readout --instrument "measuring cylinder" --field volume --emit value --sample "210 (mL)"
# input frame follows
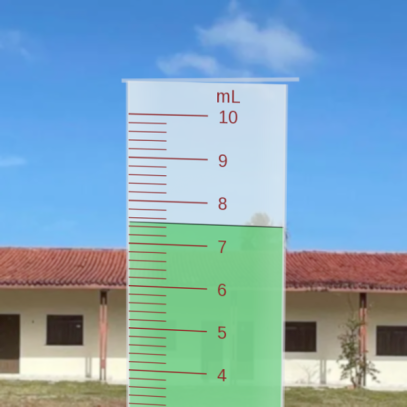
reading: 7.5 (mL)
